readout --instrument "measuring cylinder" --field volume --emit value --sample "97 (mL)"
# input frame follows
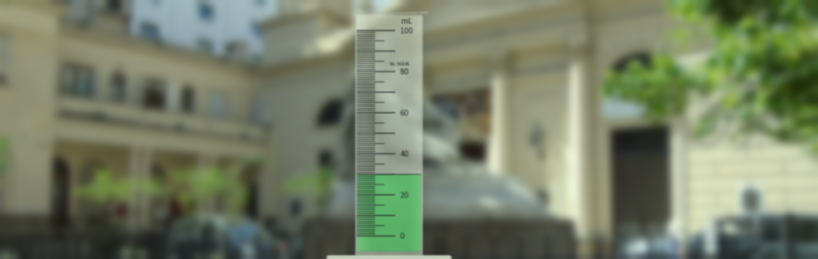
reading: 30 (mL)
